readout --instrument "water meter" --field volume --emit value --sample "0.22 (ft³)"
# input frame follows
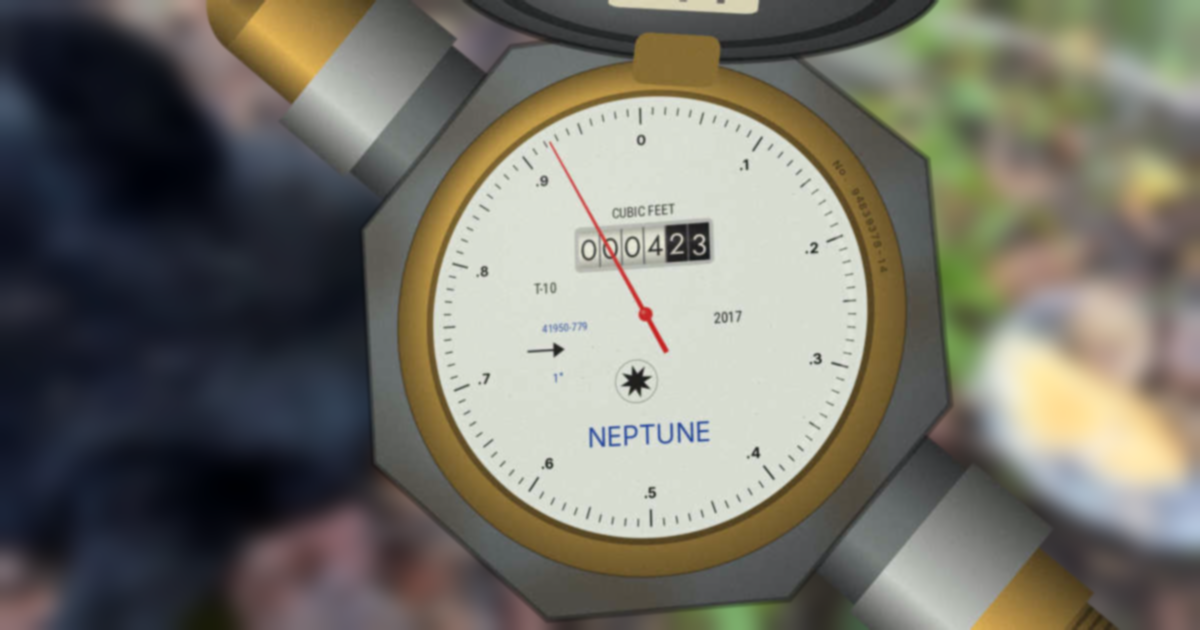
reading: 422.92 (ft³)
